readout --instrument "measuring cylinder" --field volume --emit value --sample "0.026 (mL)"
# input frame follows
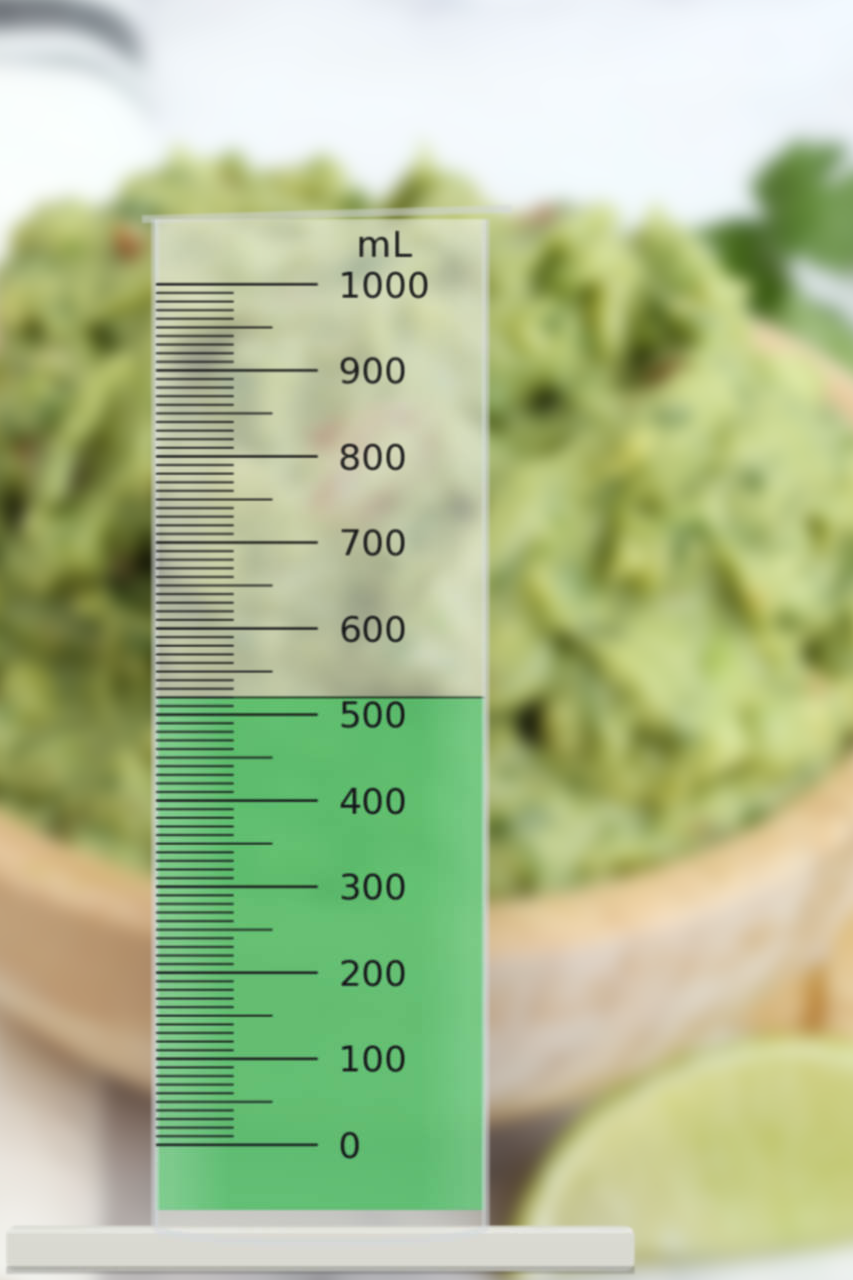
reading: 520 (mL)
